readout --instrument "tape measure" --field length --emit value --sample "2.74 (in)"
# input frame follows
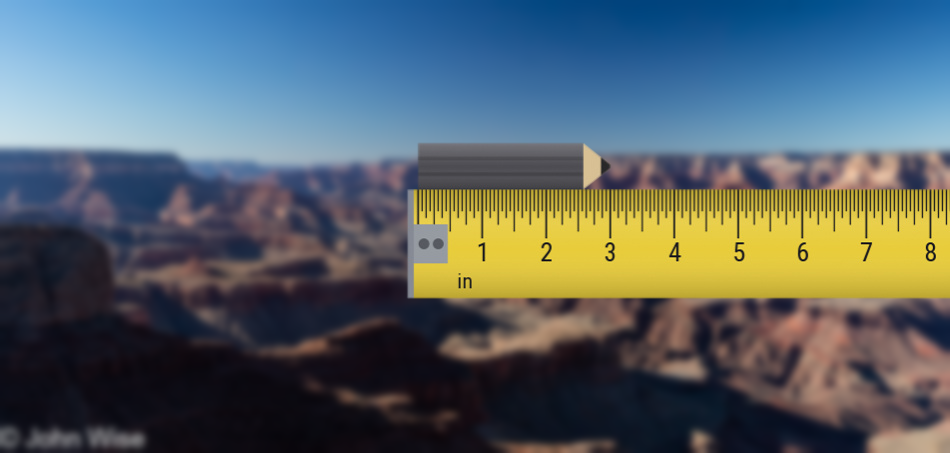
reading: 3 (in)
